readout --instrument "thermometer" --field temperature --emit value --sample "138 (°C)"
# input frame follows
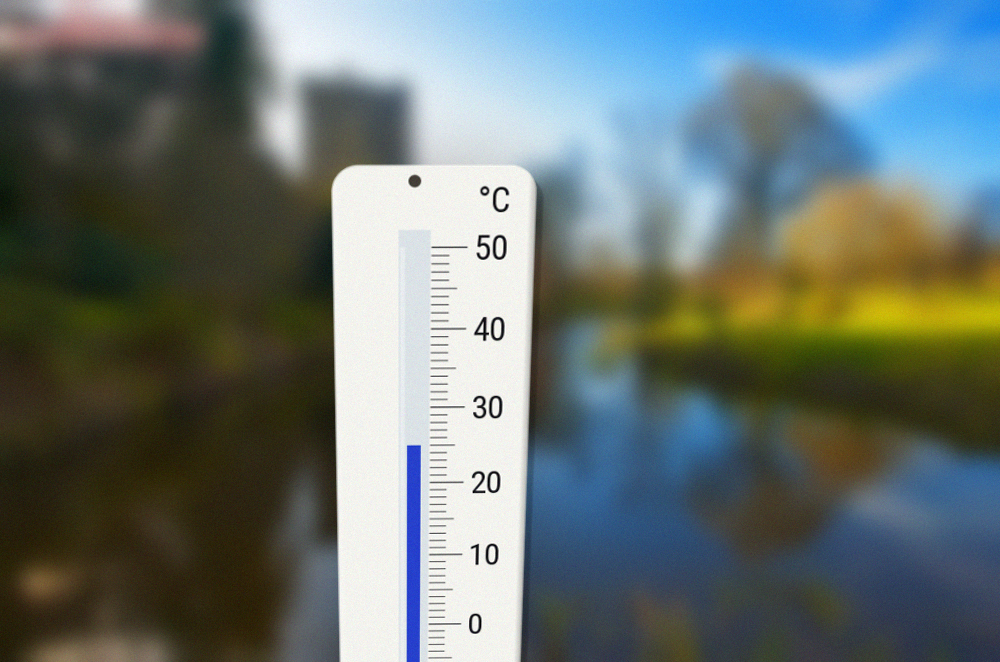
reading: 25 (°C)
